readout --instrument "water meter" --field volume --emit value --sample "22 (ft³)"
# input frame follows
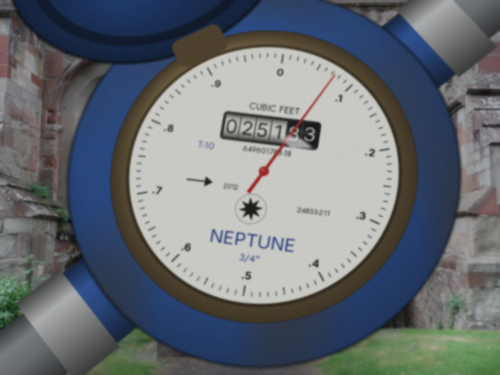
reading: 25183.07 (ft³)
